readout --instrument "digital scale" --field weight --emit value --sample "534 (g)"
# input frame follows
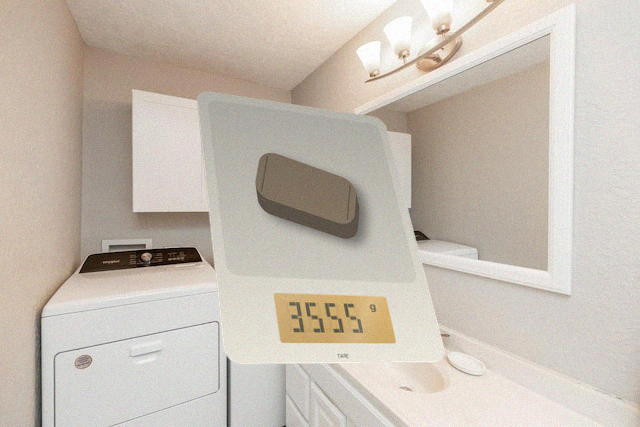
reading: 3555 (g)
